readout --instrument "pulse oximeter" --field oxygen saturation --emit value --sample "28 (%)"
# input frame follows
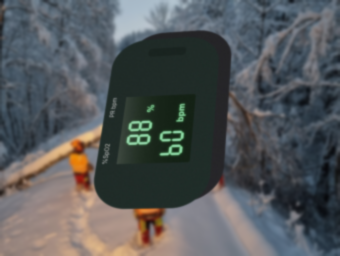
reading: 88 (%)
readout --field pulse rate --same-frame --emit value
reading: 60 (bpm)
